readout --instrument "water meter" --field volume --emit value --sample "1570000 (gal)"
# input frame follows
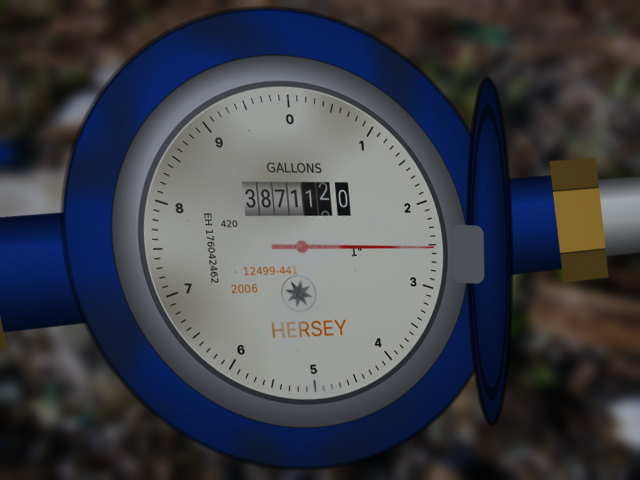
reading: 3871122.5 (gal)
